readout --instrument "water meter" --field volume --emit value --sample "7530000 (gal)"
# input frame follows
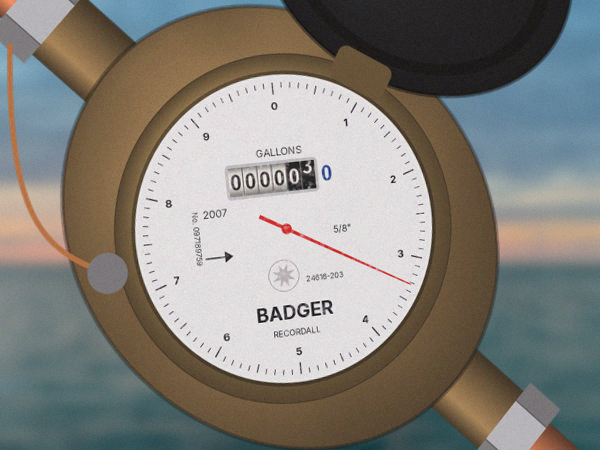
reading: 33.3 (gal)
